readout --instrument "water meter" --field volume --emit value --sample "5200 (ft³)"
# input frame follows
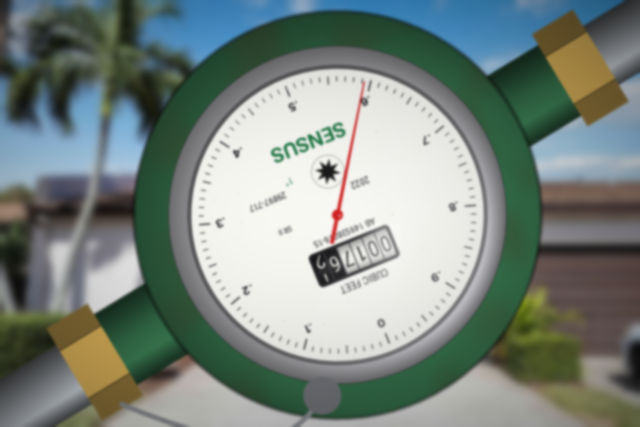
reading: 1761.59 (ft³)
